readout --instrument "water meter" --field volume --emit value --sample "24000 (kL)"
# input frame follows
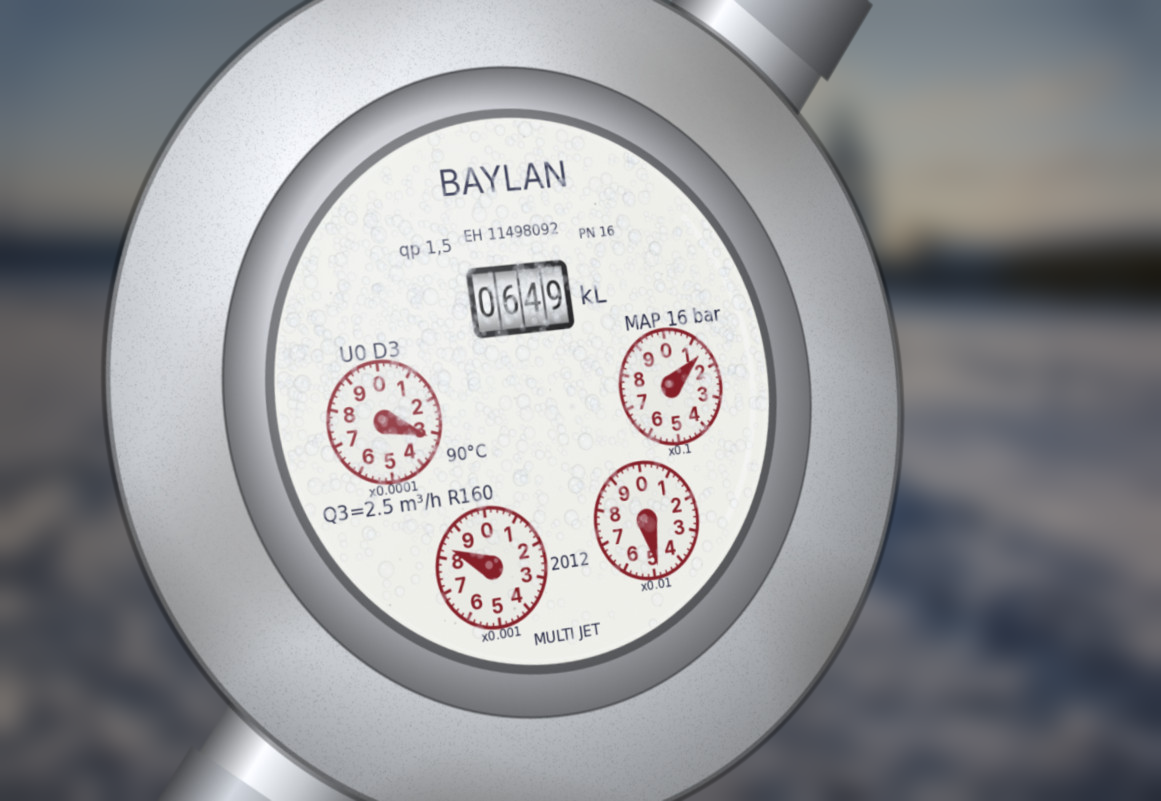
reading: 649.1483 (kL)
